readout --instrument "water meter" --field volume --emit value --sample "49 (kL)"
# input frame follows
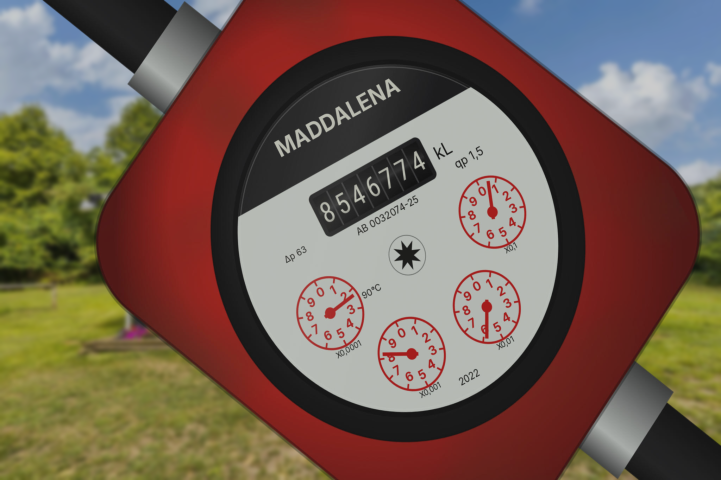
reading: 8546774.0582 (kL)
